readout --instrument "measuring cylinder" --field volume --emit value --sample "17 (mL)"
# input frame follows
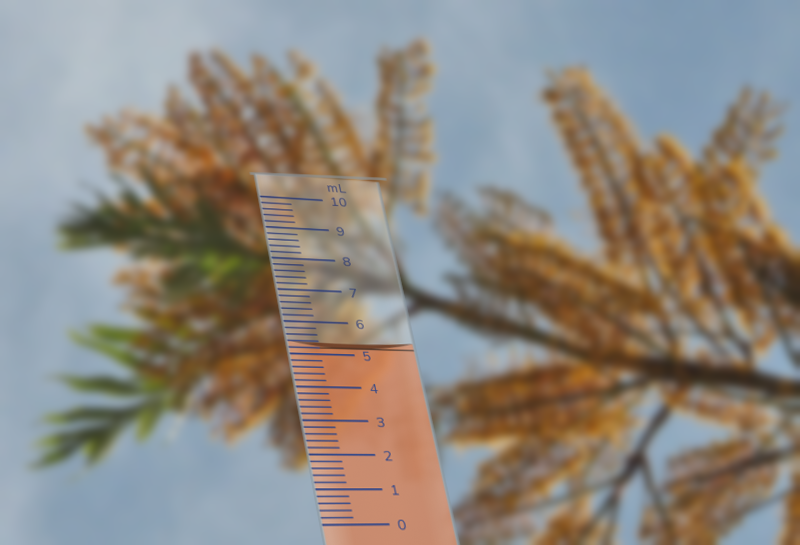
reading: 5.2 (mL)
